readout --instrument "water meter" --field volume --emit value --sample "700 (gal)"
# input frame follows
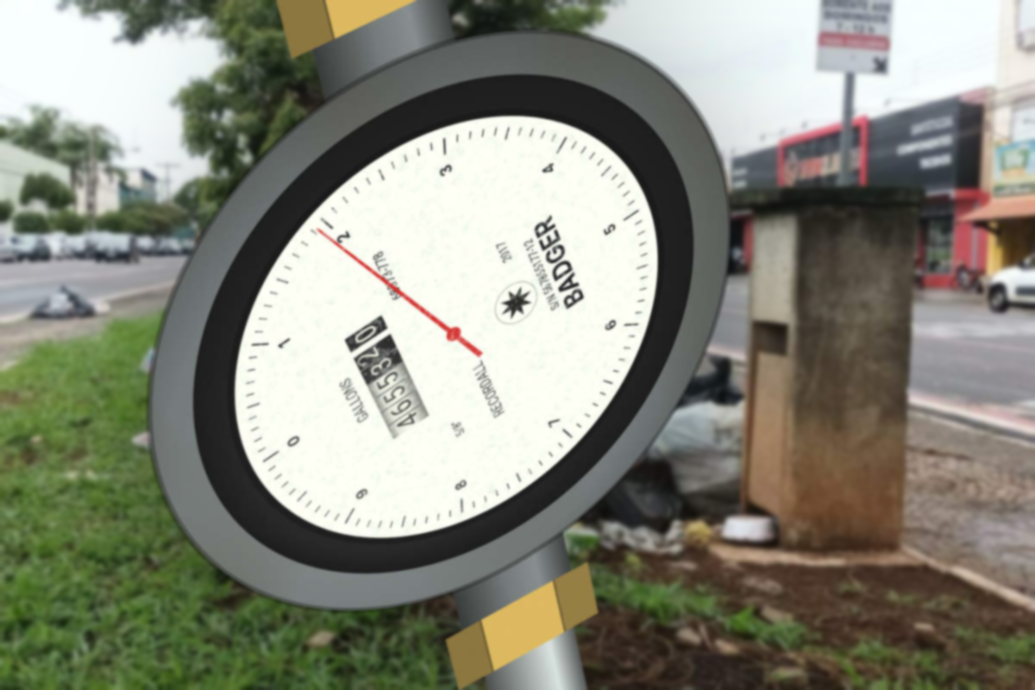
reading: 4655321.9 (gal)
